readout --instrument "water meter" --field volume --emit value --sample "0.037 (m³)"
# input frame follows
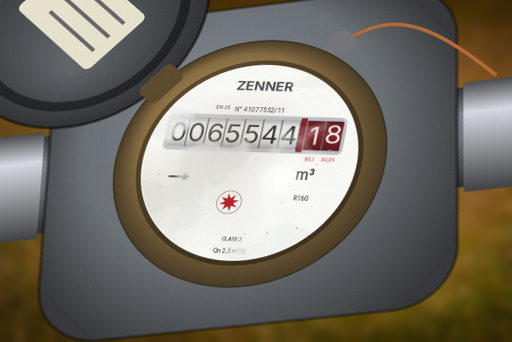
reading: 65544.18 (m³)
